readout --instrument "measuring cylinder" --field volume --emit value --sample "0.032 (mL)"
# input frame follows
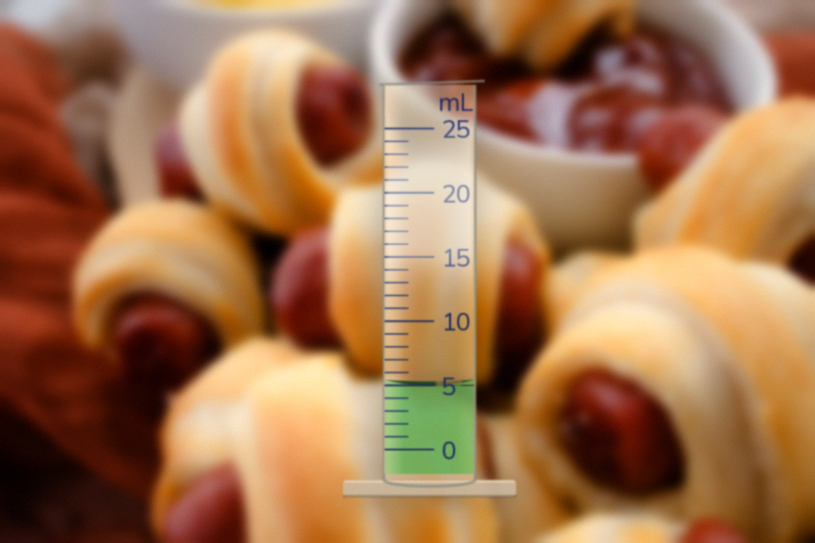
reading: 5 (mL)
